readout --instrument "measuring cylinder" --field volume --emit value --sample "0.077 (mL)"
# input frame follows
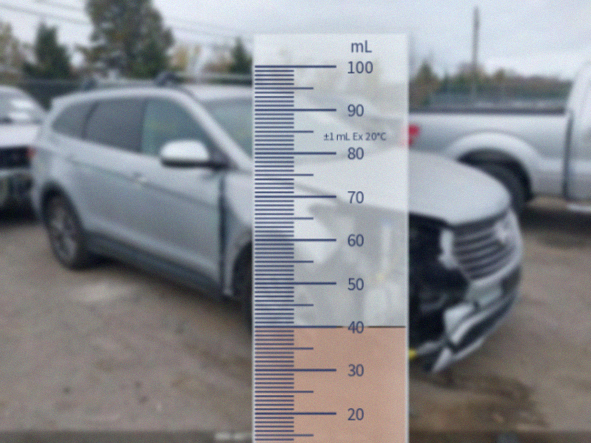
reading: 40 (mL)
